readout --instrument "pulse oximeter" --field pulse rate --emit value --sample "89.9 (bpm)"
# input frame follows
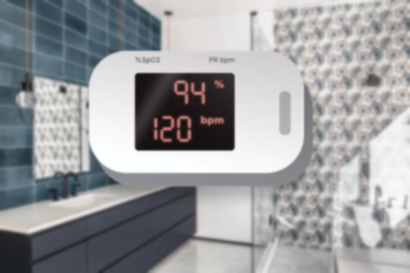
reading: 120 (bpm)
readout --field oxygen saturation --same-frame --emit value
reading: 94 (%)
